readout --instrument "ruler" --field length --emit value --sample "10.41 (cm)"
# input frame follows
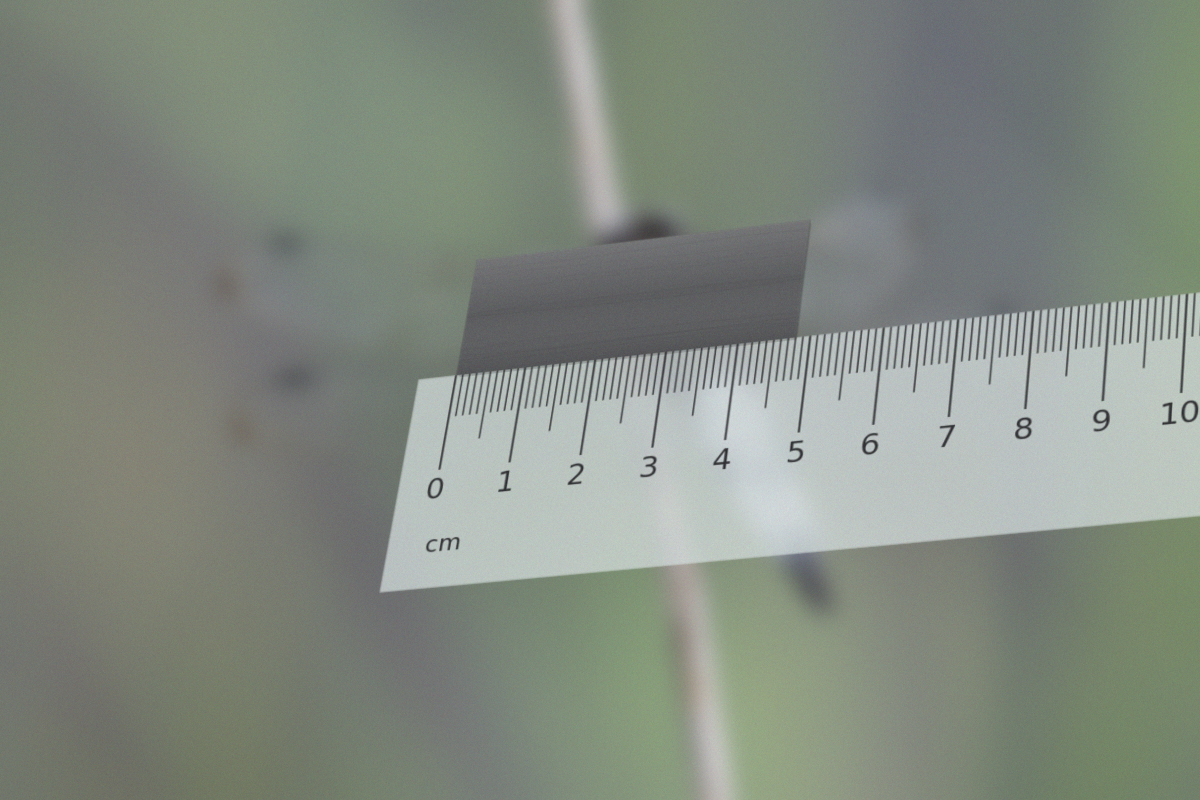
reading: 4.8 (cm)
